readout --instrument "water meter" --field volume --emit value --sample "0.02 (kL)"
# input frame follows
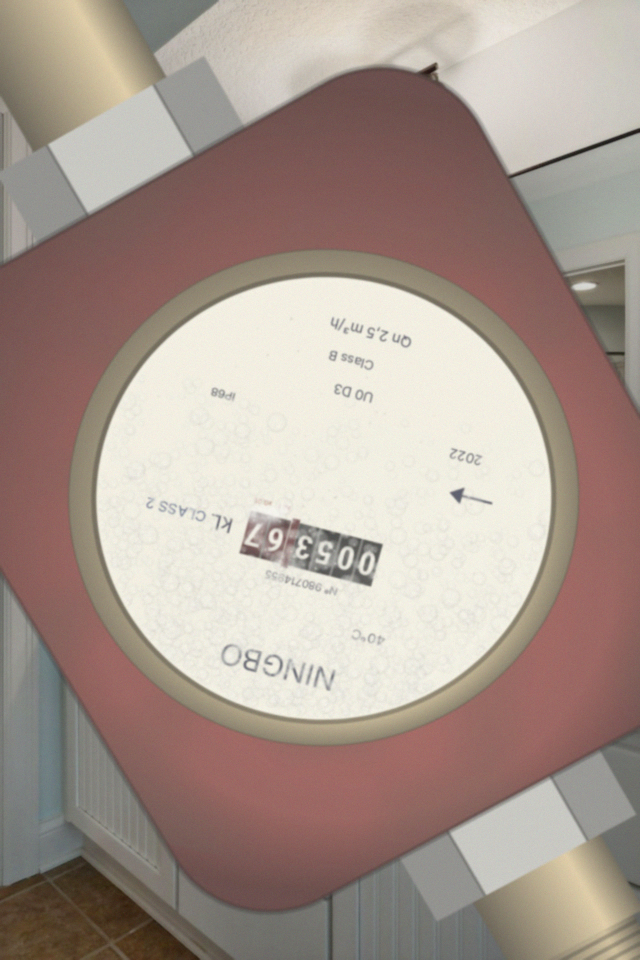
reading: 53.67 (kL)
